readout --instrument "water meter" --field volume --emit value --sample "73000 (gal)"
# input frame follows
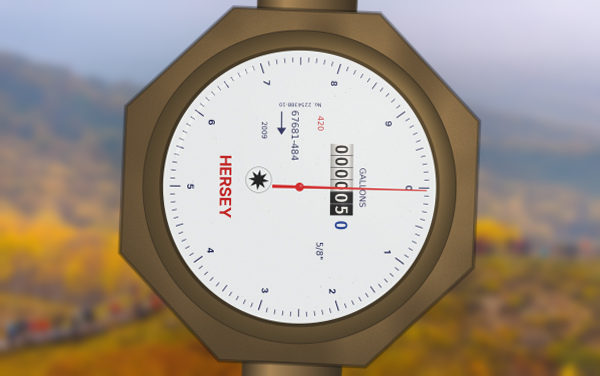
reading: 50.0 (gal)
